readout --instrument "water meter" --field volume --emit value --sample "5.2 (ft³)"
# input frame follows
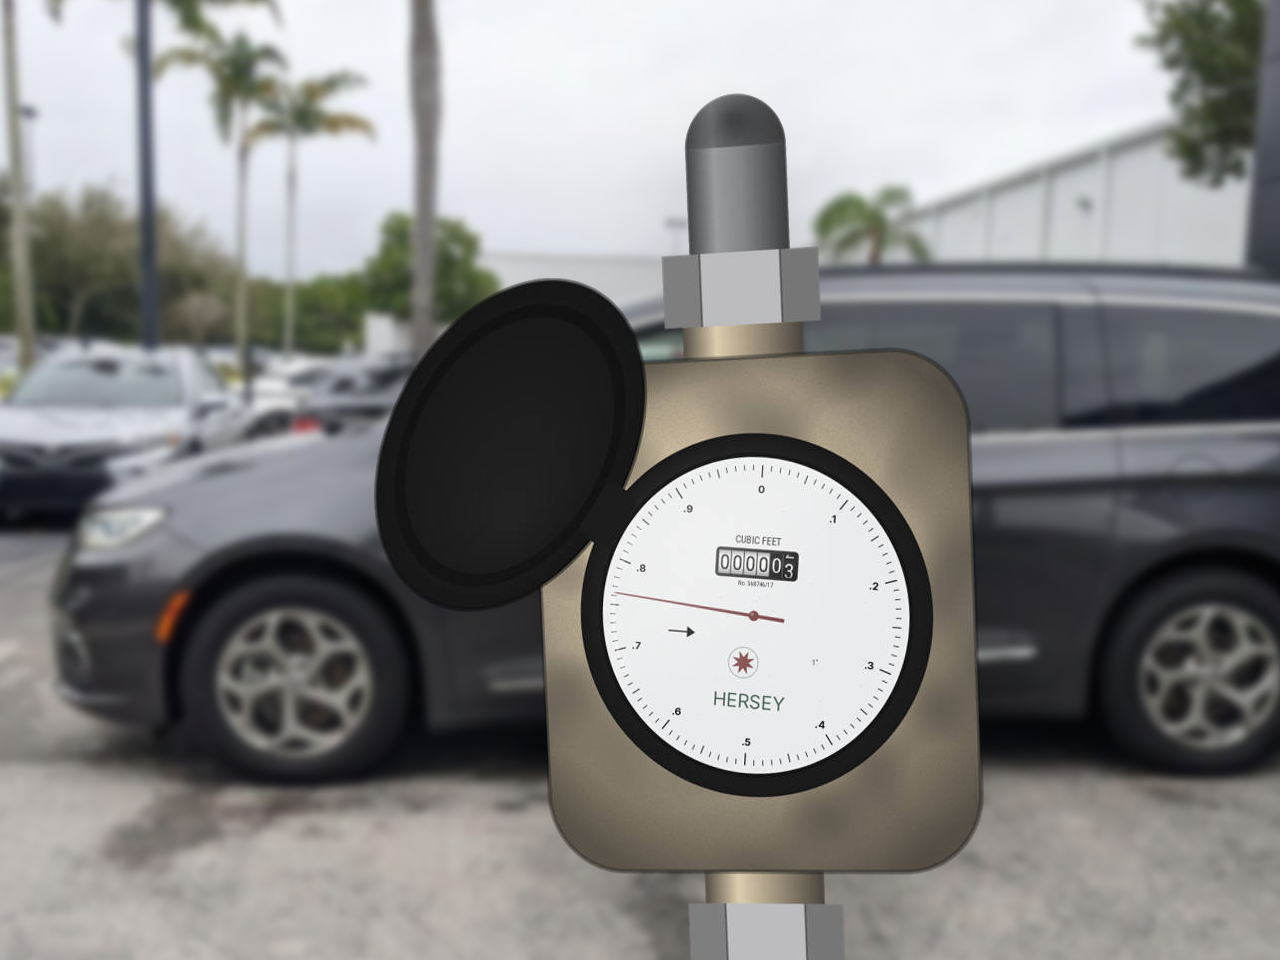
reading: 2.76 (ft³)
